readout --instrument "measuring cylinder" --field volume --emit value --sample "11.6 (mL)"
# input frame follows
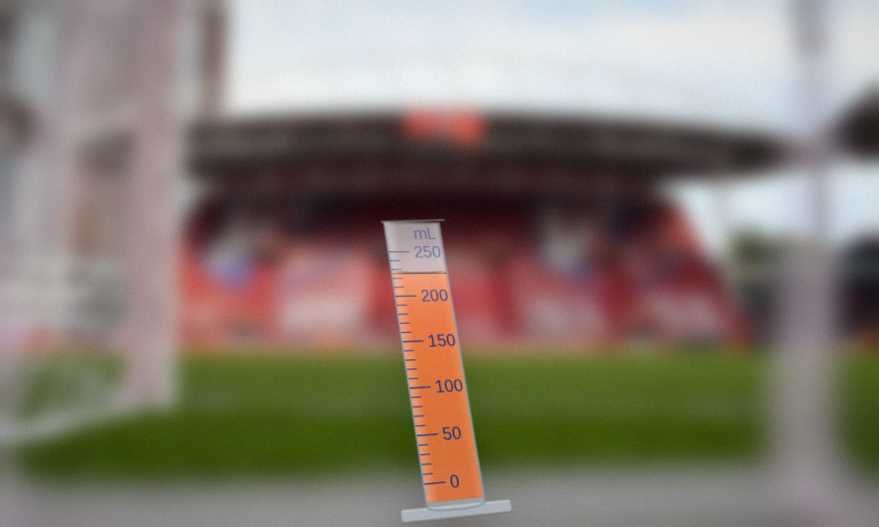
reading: 225 (mL)
